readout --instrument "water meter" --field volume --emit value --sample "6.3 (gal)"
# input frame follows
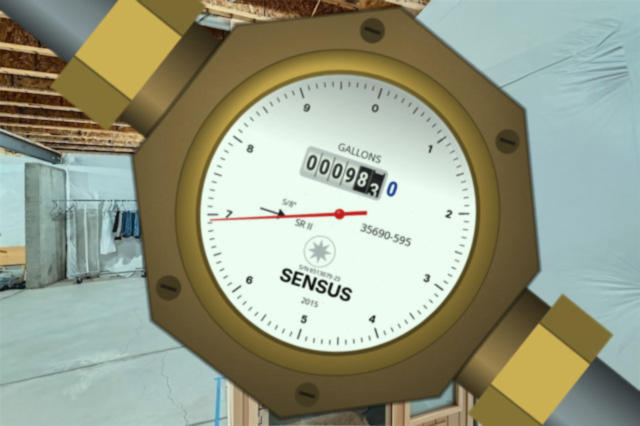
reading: 9826.9 (gal)
